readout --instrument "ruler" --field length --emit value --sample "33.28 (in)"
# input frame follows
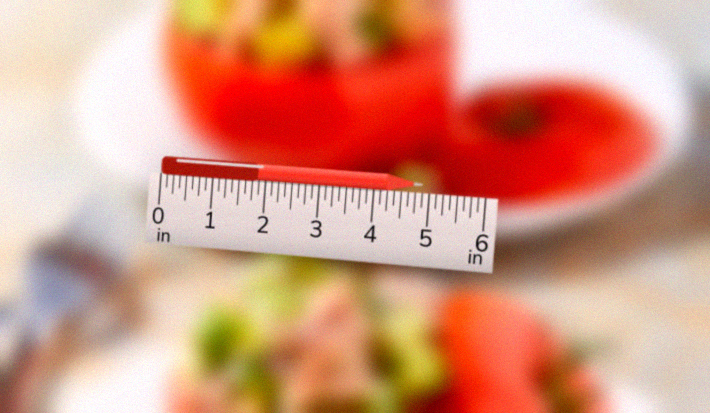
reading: 4.875 (in)
